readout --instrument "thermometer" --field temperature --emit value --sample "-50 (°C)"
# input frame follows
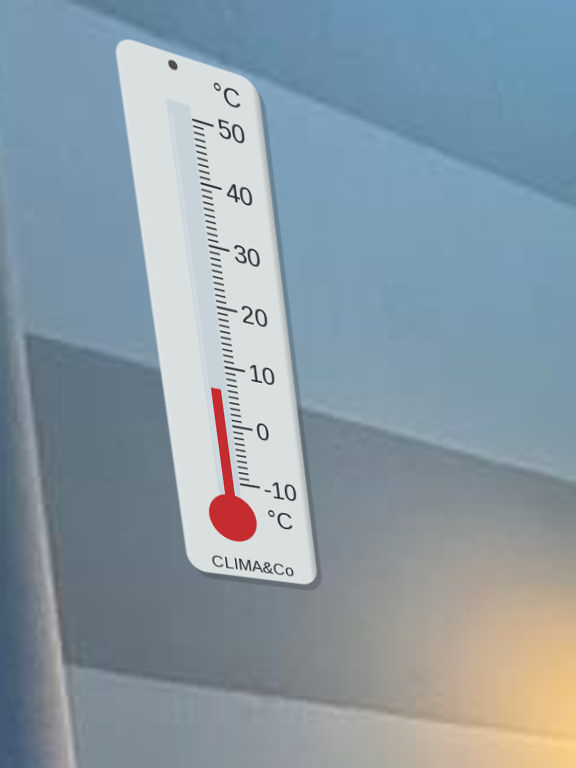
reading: 6 (°C)
